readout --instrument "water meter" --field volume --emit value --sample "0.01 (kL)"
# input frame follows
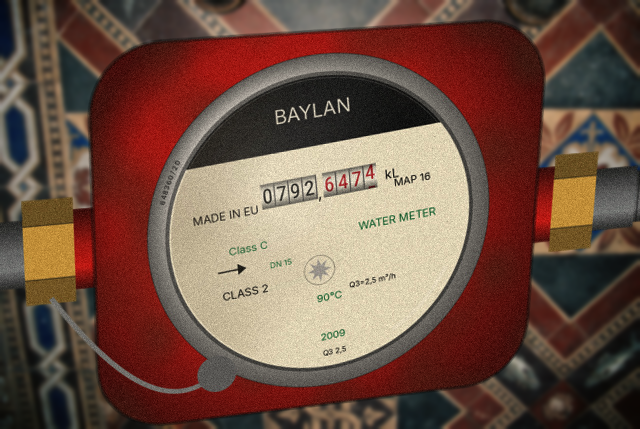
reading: 792.6474 (kL)
